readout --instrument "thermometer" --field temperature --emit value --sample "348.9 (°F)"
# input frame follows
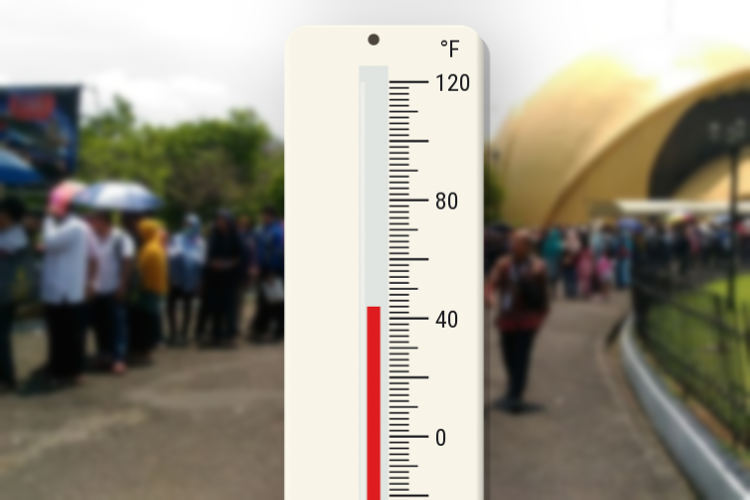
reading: 44 (°F)
